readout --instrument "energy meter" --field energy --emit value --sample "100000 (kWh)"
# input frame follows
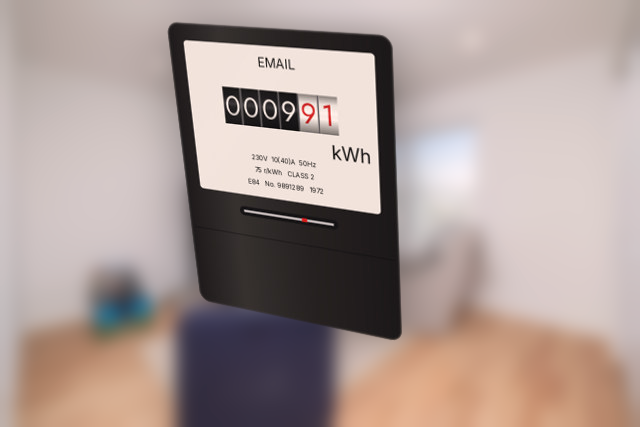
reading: 9.91 (kWh)
